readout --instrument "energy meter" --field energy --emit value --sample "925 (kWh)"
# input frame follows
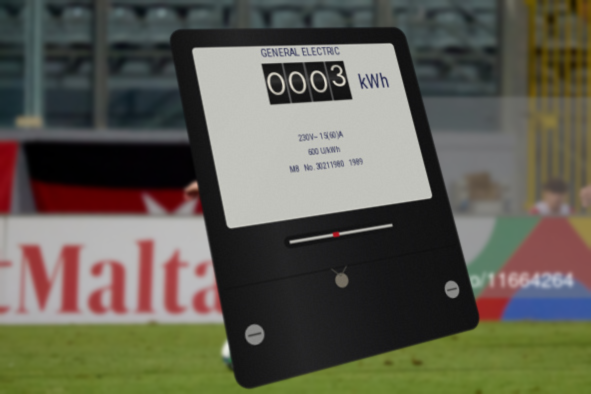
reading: 3 (kWh)
